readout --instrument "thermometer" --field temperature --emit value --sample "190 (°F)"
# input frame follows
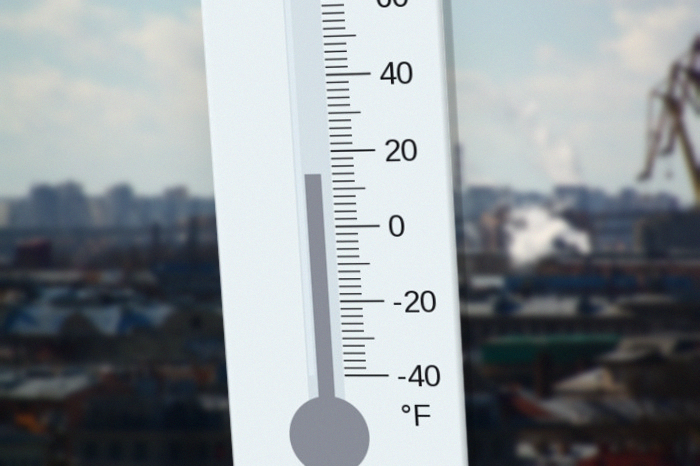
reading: 14 (°F)
